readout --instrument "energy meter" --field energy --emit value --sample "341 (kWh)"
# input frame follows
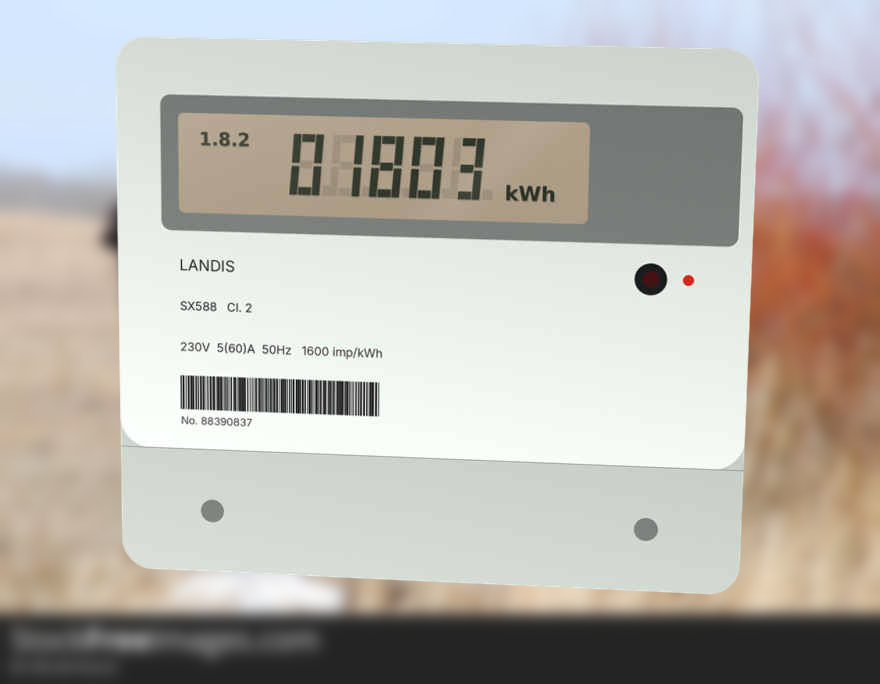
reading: 1803 (kWh)
